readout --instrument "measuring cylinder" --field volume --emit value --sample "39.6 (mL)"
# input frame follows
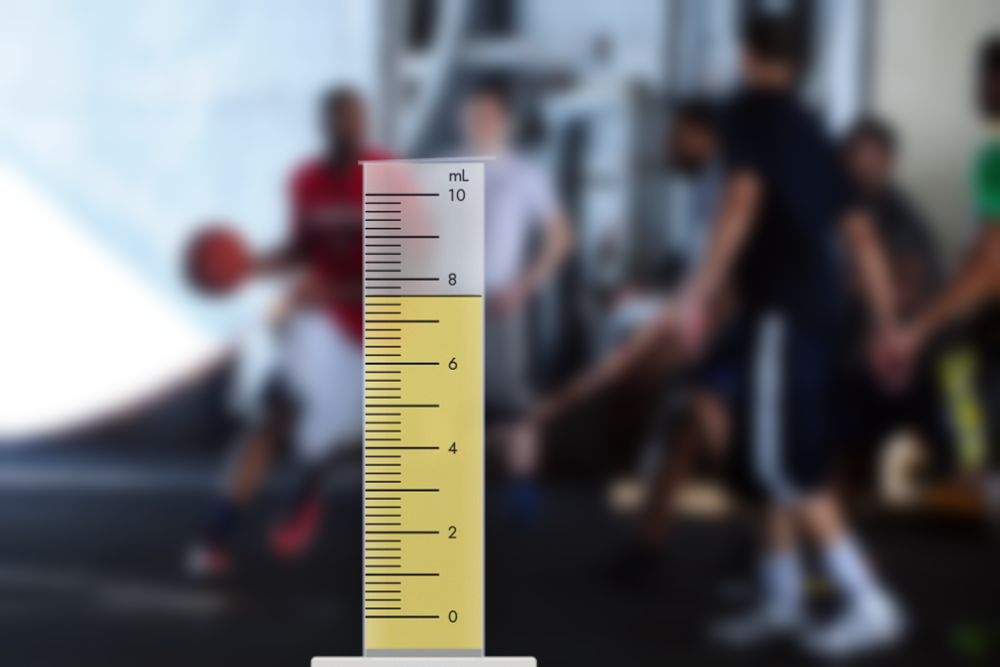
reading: 7.6 (mL)
